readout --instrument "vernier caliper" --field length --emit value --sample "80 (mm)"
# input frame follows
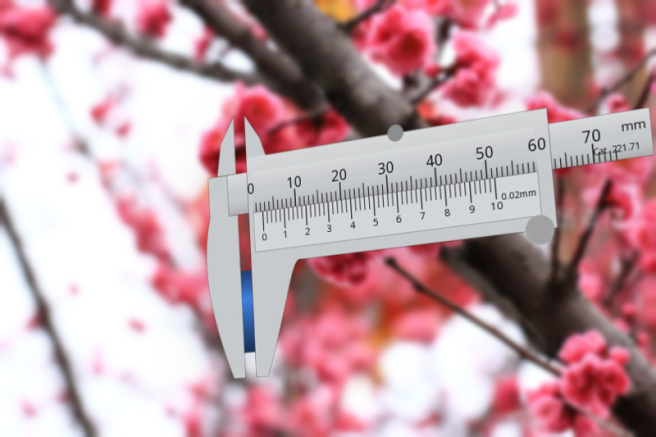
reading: 2.5 (mm)
